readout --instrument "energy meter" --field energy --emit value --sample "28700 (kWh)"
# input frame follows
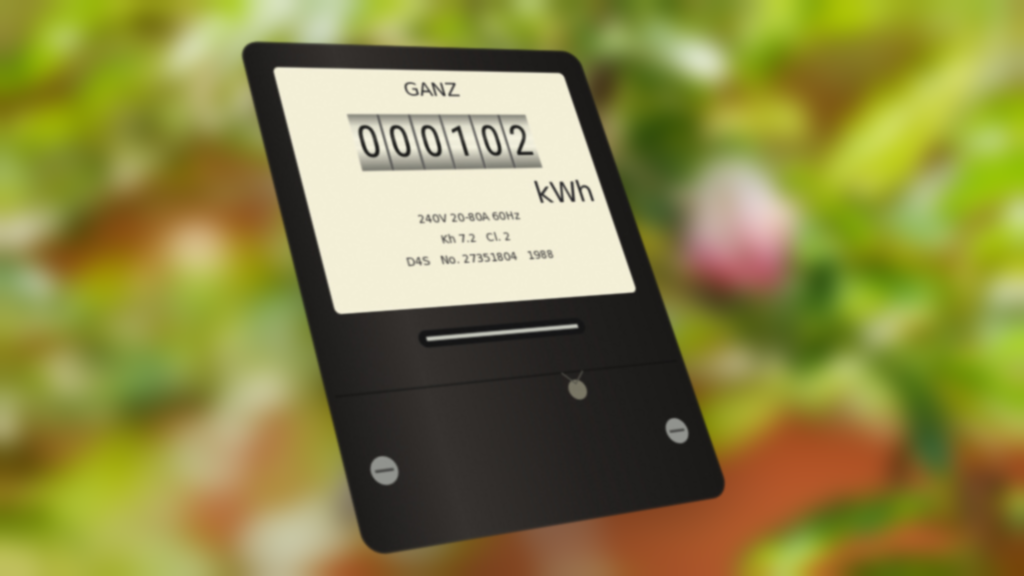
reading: 102 (kWh)
